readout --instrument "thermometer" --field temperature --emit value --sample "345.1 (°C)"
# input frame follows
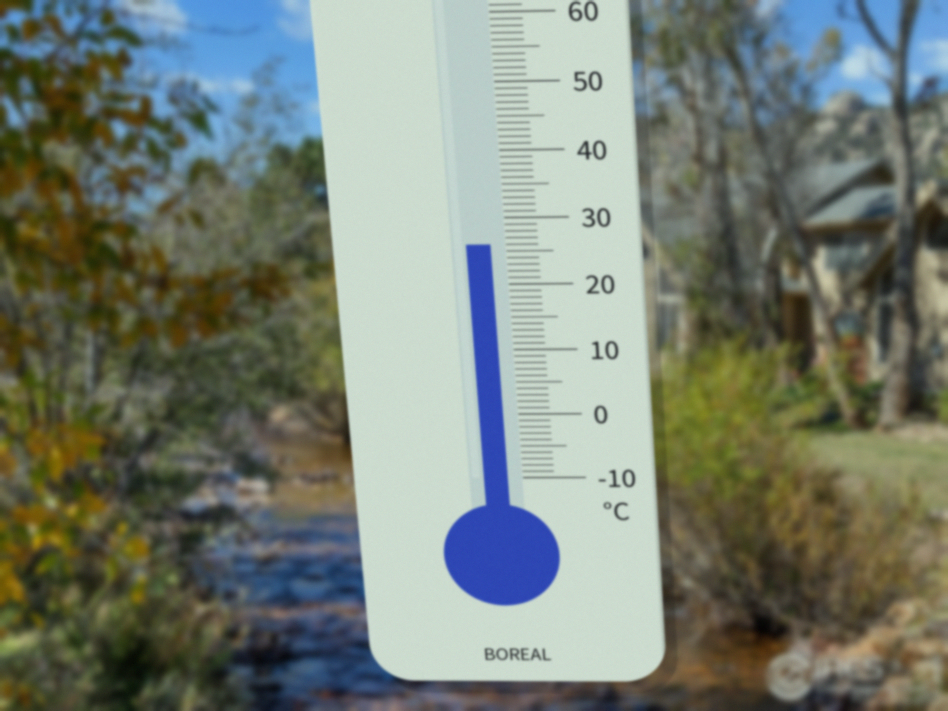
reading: 26 (°C)
